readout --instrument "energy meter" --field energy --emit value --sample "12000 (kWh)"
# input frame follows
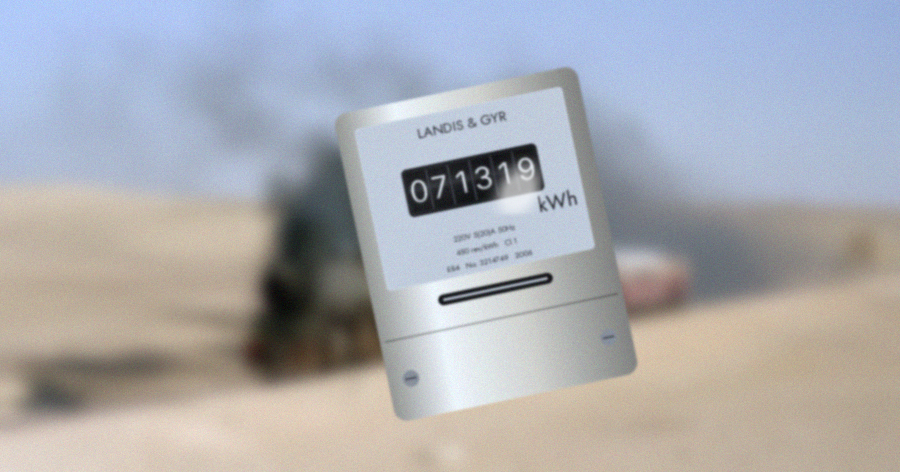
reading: 71319 (kWh)
